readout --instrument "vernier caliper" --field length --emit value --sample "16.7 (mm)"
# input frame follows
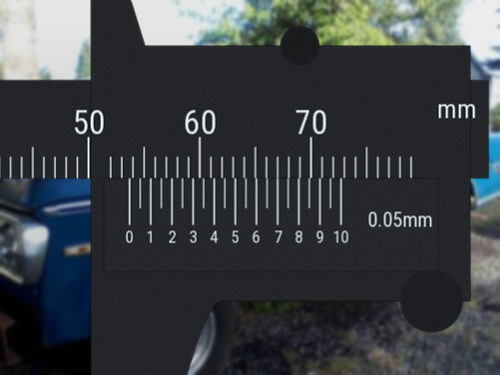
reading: 53.7 (mm)
